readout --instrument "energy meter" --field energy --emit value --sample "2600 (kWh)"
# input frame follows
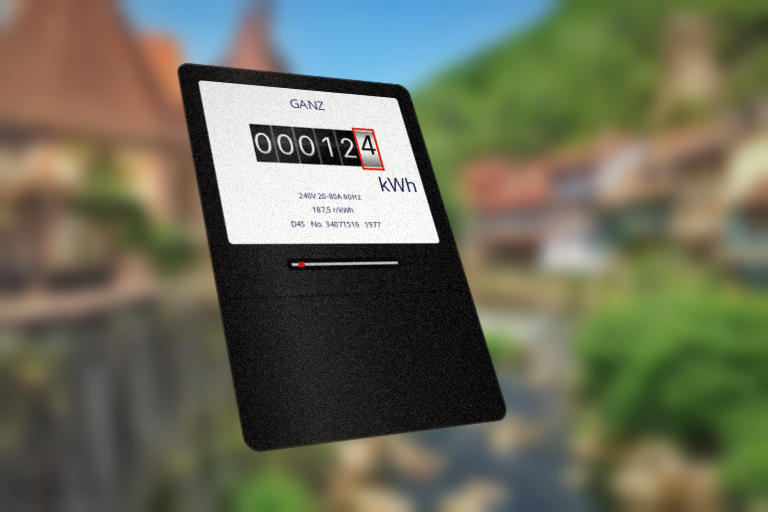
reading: 12.4 (kWh)
